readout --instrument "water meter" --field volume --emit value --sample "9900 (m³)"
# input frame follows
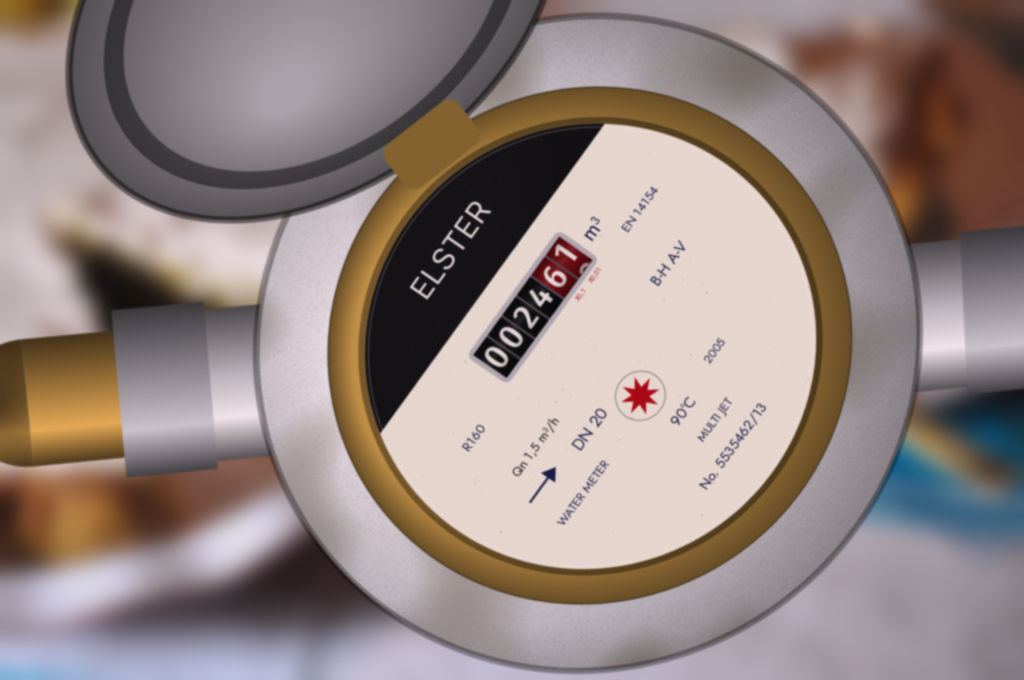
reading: 24.61 (m³)
